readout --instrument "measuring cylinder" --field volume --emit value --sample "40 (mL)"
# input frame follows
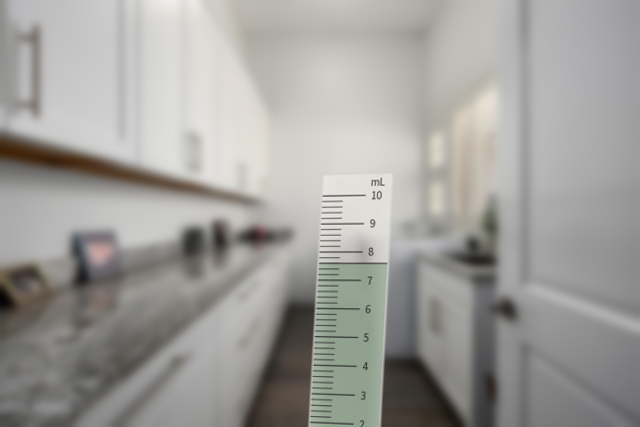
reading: 7.6 (mL)
